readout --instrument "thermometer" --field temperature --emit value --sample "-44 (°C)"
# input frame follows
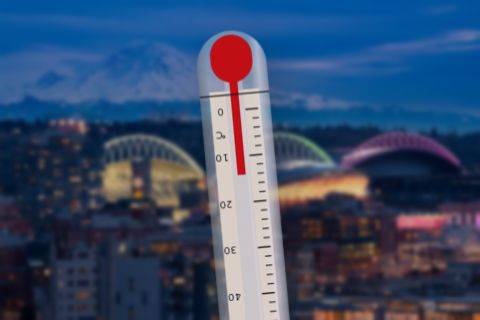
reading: 14 (°C)
